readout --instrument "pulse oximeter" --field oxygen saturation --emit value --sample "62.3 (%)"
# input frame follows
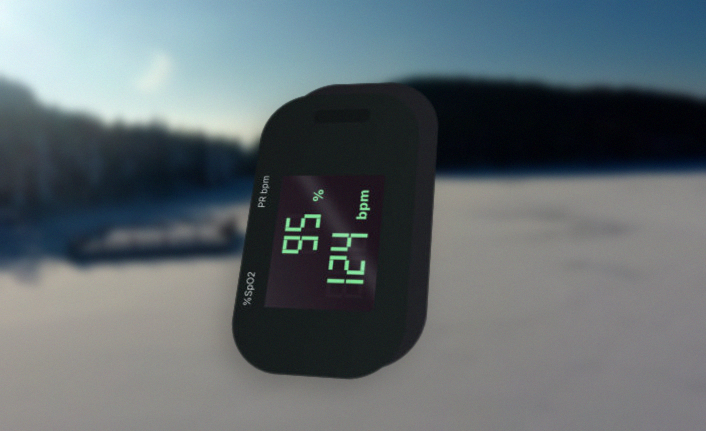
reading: 95 (%)
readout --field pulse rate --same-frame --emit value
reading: 124 (bpm)
